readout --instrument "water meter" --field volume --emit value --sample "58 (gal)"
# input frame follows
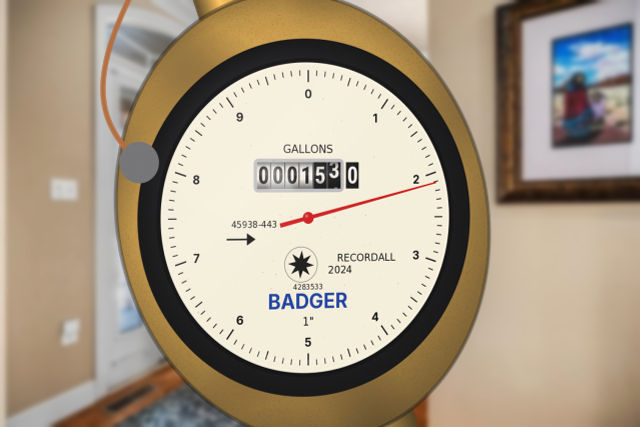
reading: 1532.1 (gal)
